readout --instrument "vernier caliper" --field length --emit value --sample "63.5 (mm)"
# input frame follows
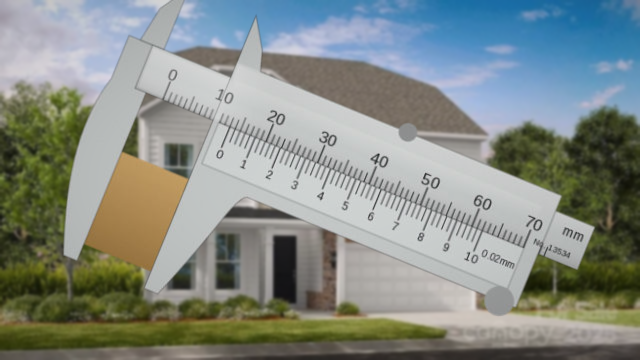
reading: 13.0 (mm)
